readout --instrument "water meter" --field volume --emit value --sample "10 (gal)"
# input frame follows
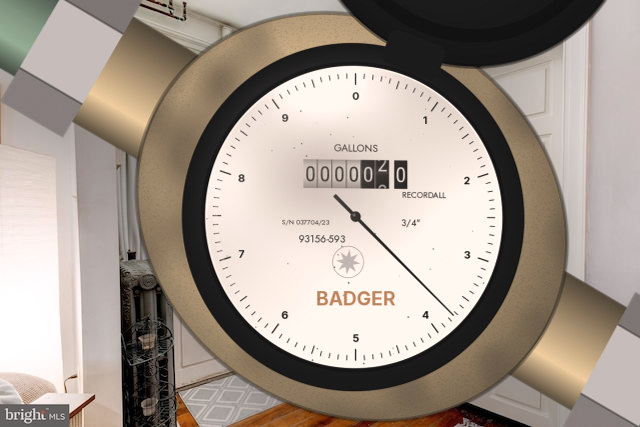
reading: 23.7 (gal)
